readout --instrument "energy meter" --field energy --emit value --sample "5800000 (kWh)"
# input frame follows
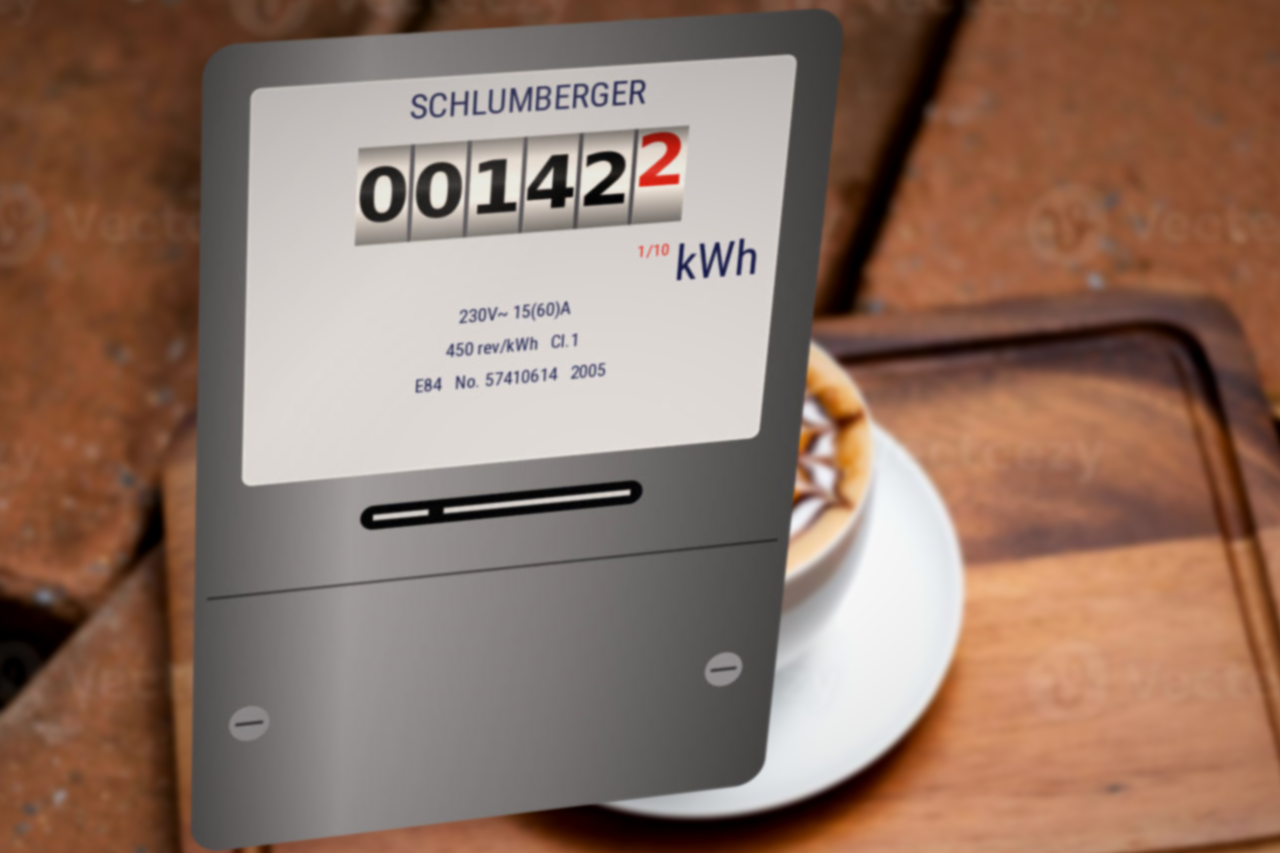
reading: 142.2 (kWh)
